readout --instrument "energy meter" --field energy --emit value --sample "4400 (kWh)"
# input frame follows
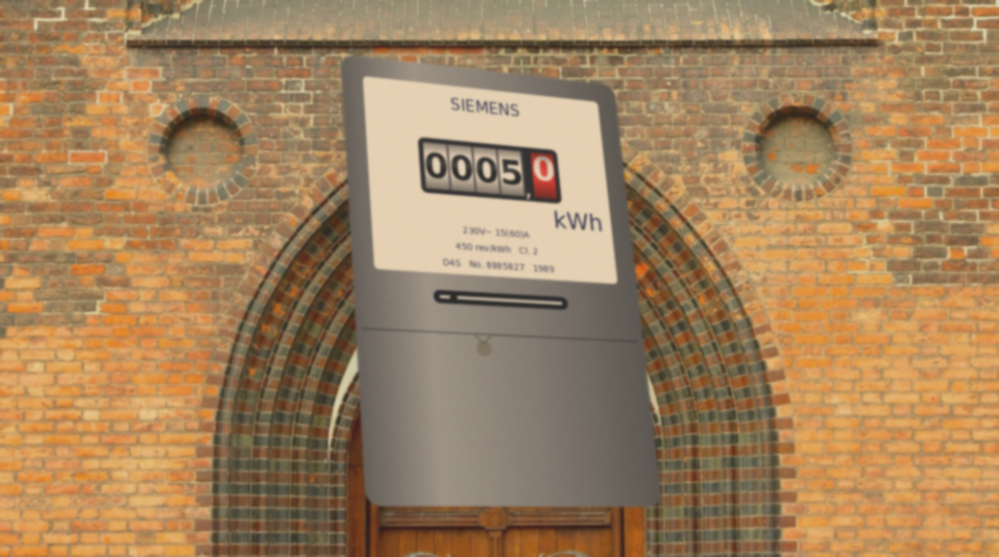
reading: 5.0 (kWh)
